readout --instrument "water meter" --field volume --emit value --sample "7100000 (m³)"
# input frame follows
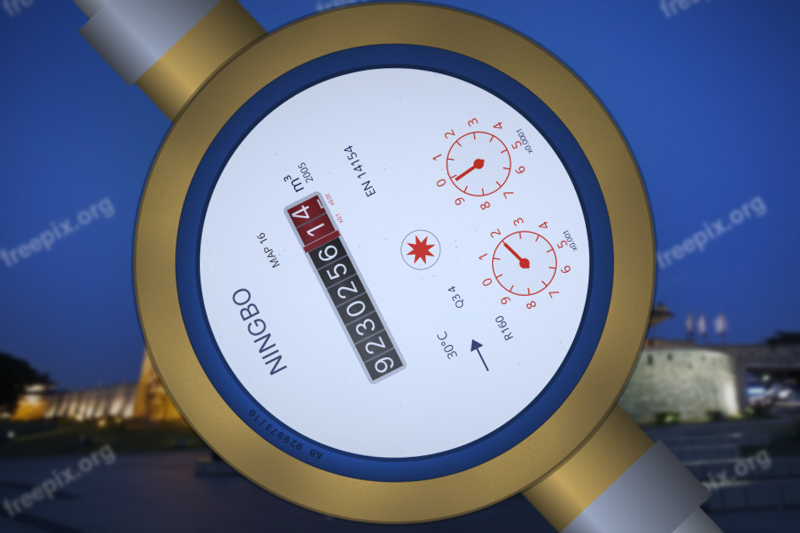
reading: 9230256.1419 (m³)
